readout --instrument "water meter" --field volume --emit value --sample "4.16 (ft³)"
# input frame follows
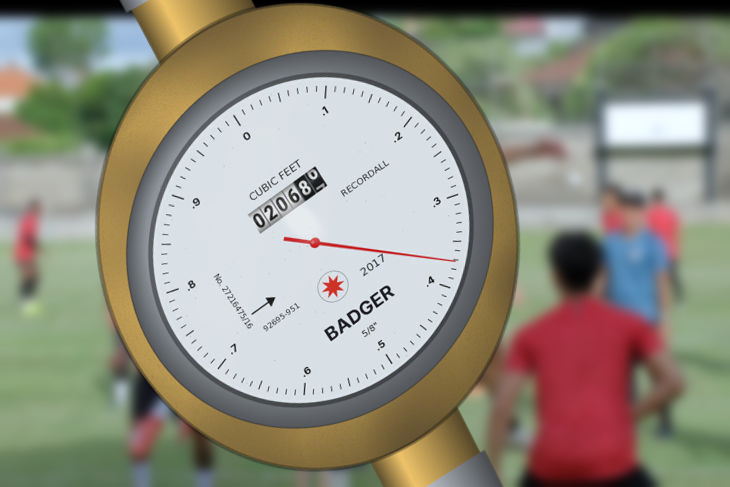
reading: 20686.37 (ft³)
